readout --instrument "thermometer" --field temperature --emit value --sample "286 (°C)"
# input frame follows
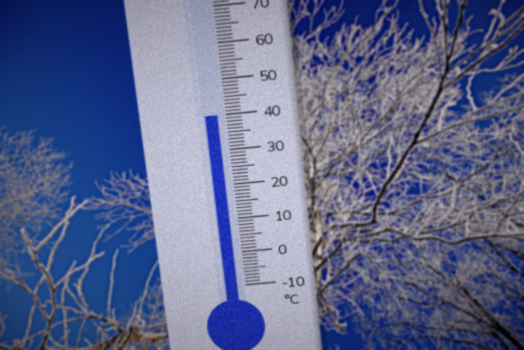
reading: 40 (°C)
